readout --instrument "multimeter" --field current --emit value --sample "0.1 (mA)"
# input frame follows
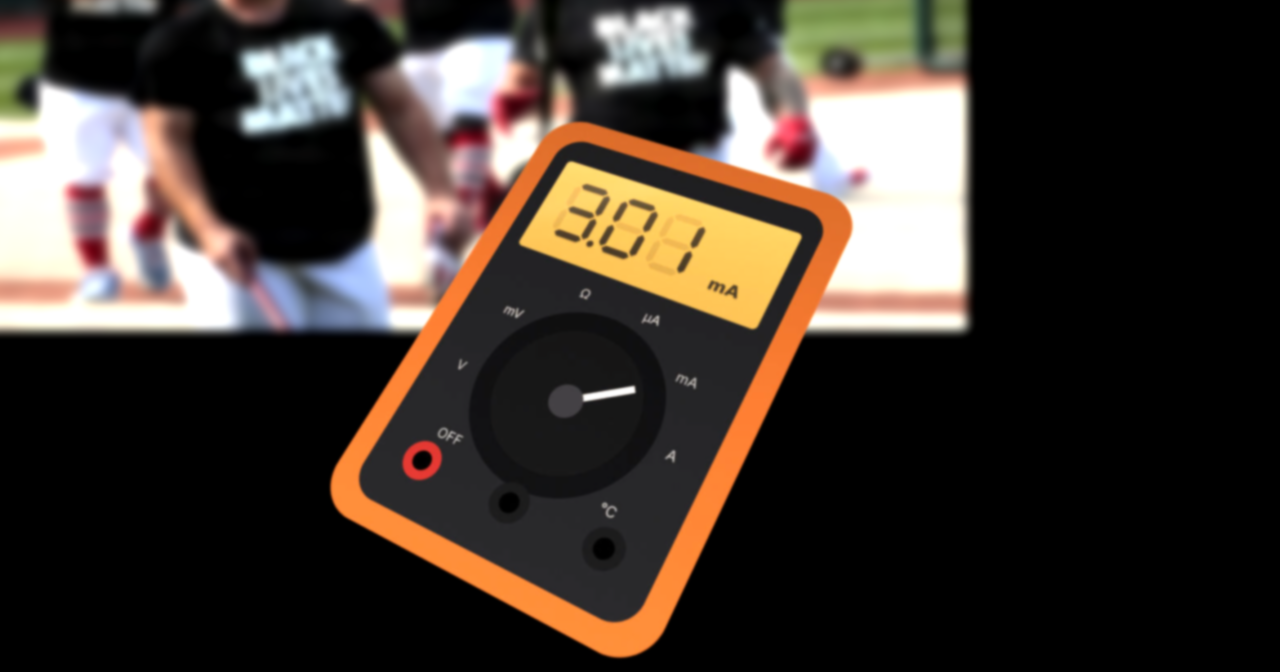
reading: 3.01 (mA)
